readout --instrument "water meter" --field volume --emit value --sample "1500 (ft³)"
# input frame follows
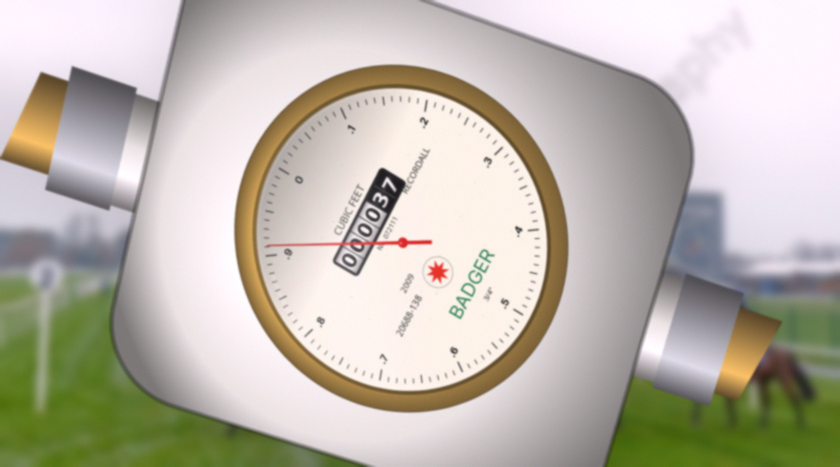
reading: 36.91 (ft³)
